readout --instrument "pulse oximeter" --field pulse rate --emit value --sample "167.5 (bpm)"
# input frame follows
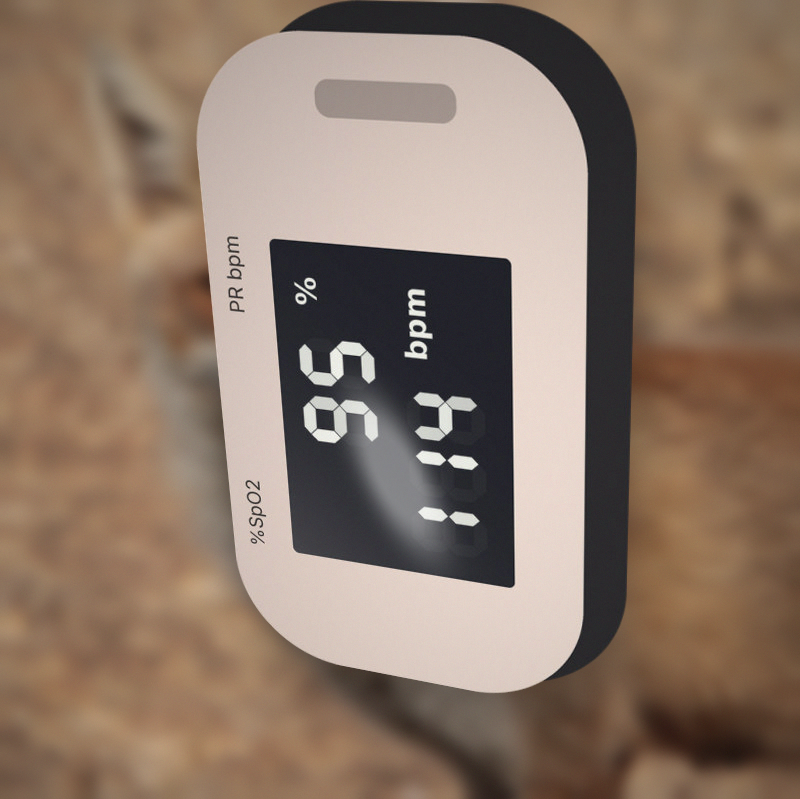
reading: 114 (bpm)
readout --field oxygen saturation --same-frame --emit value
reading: 95 (%)
